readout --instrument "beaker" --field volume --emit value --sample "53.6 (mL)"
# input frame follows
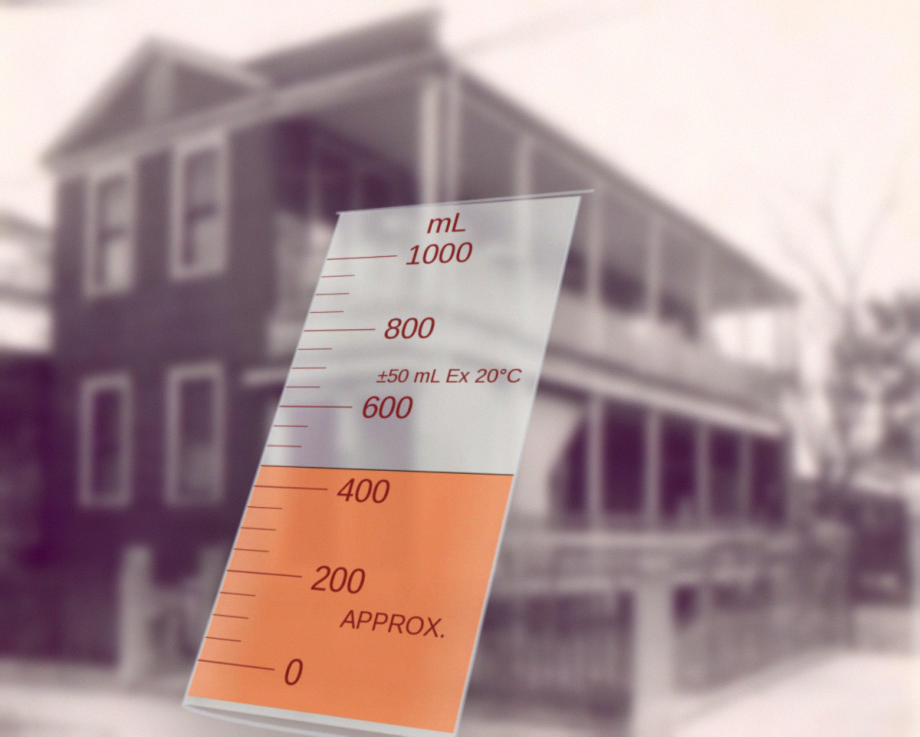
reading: 450 (mL)
